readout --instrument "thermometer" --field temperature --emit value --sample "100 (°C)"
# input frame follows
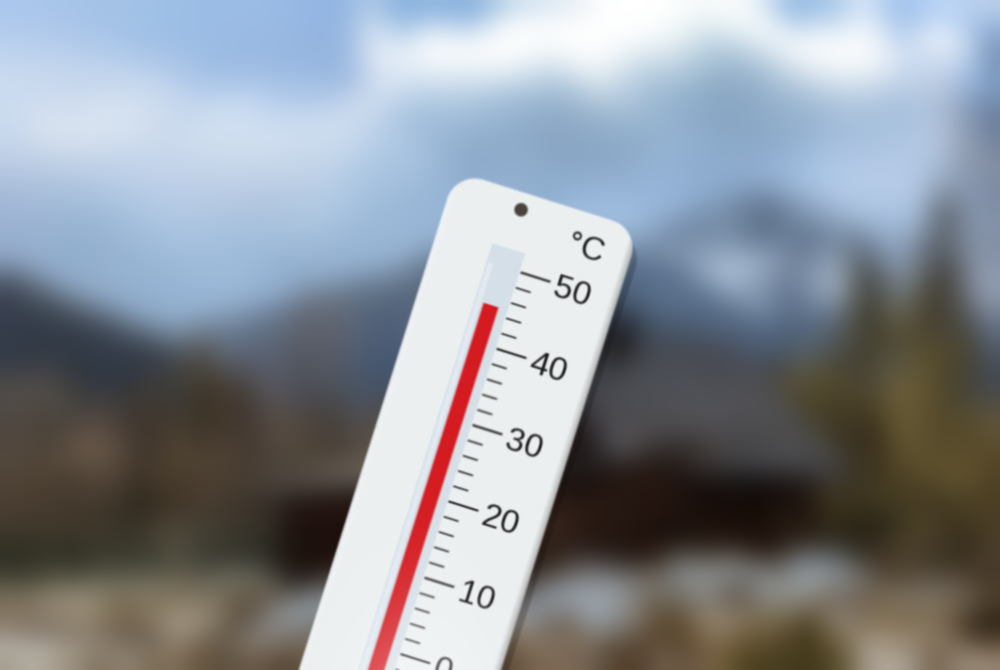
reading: 45 (°C)
